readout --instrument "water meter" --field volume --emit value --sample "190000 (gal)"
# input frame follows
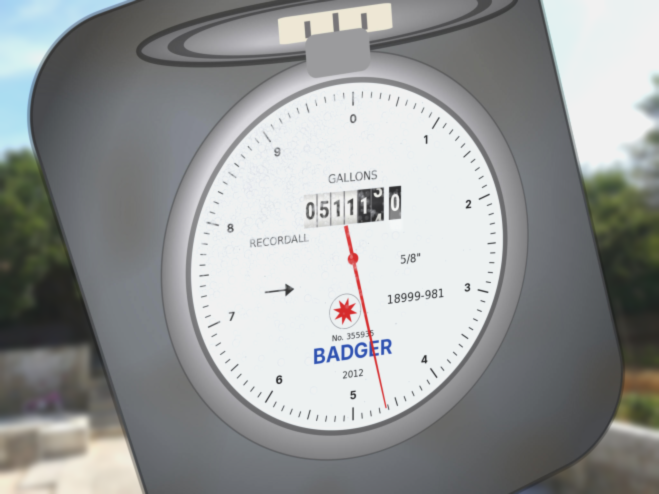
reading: 511134.6 (gal)
